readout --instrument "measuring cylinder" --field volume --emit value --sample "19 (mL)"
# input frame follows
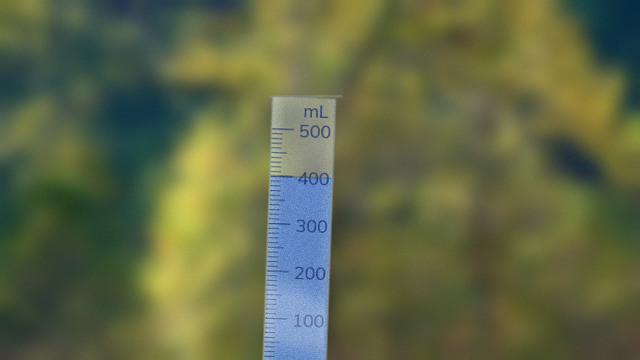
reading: 400 (mL)
